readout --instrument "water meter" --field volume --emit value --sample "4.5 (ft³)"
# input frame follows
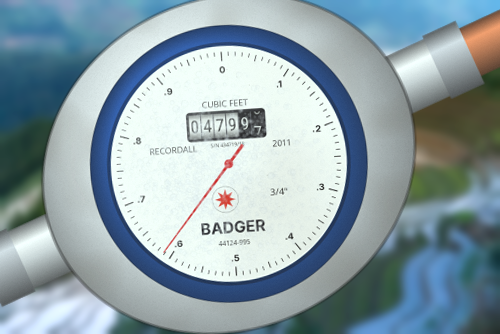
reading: 47996.61 (ft³)
